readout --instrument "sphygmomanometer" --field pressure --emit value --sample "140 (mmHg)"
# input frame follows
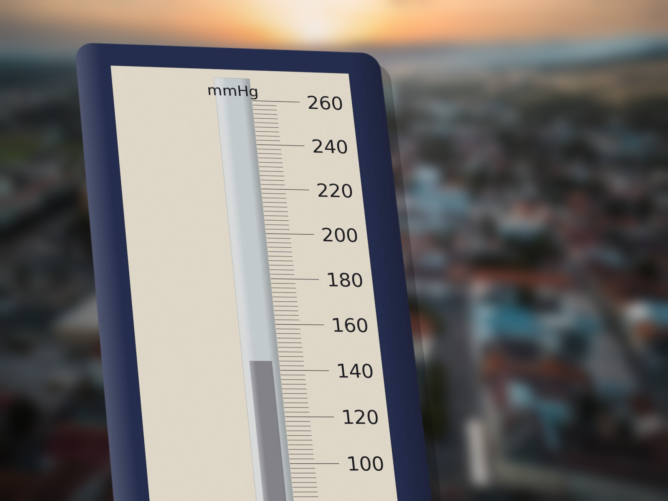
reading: 144 (mmHg)
